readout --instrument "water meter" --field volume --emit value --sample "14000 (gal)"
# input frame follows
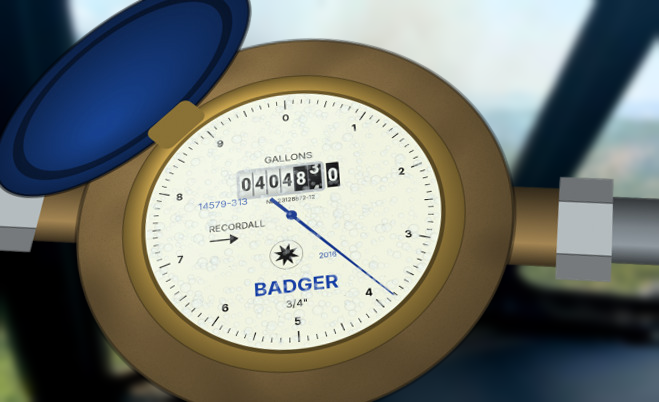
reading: 404833.8 (gal)
